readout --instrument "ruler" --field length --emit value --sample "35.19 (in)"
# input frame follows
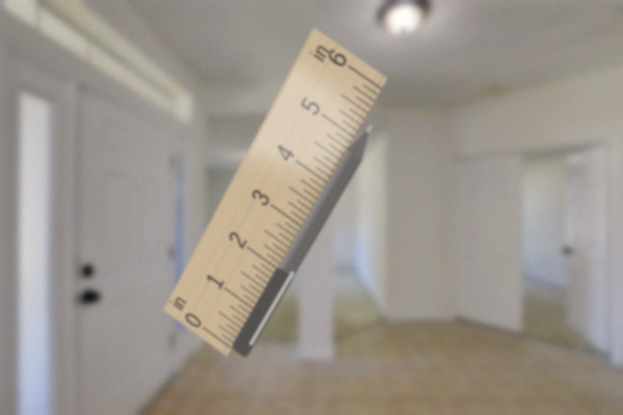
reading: 5.375 (in)
